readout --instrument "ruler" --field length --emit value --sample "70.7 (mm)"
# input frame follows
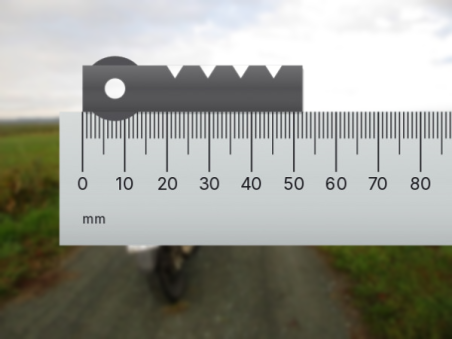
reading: 52 (mm)
